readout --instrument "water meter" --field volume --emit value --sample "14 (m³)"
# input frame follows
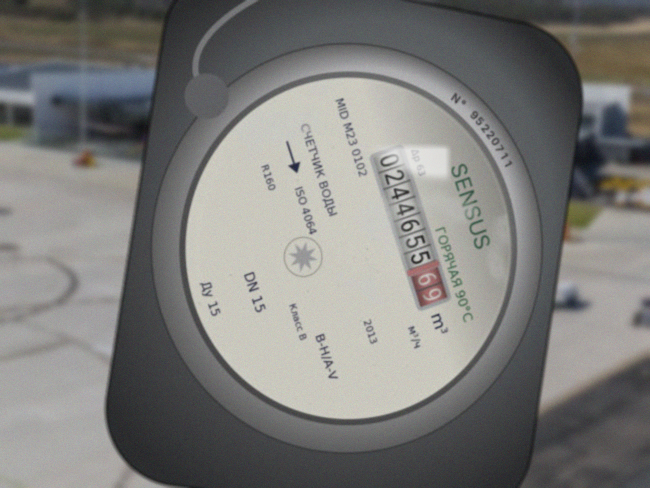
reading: 244655.69 (m³)
